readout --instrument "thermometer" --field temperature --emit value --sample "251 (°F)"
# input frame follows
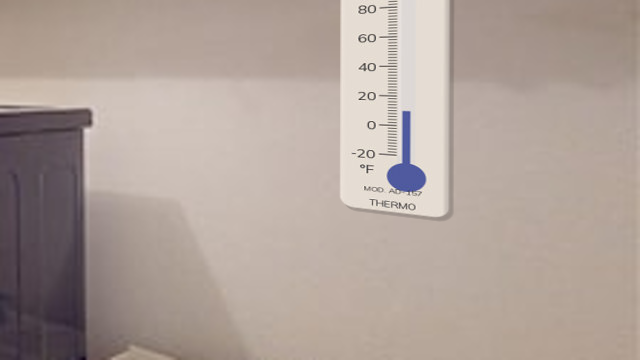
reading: 10 (°F)
